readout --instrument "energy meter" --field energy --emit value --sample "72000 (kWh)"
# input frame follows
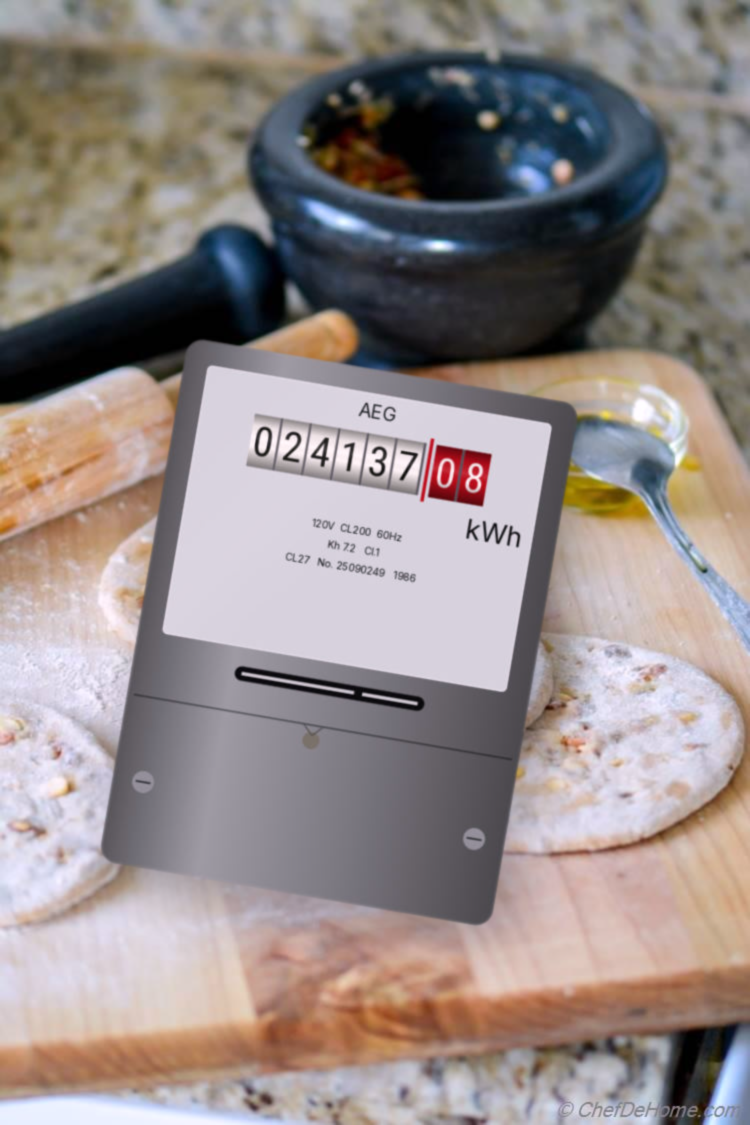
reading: 24137.08 (kWh)
